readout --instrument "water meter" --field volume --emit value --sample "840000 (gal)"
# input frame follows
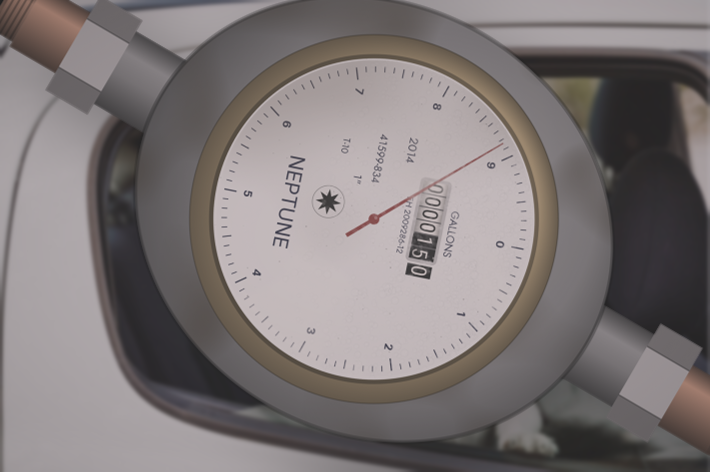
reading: 148.8 (gal)
